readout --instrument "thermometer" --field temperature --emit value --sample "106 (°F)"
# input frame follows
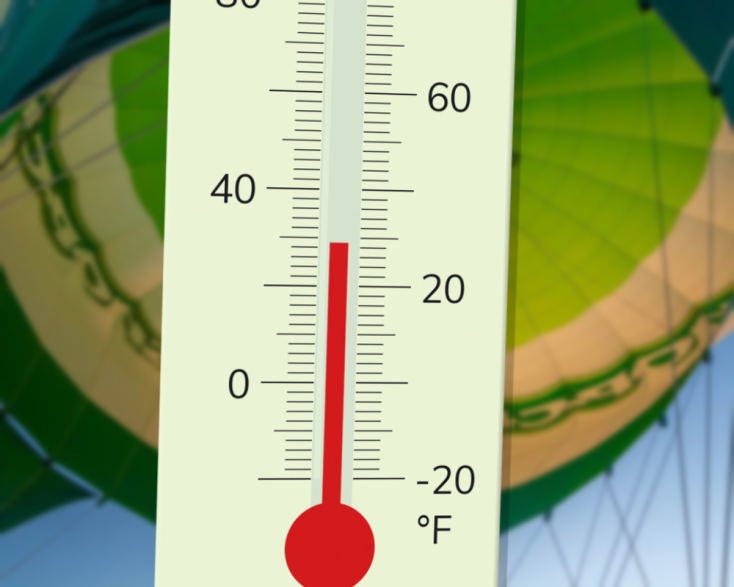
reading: 29 (°F)
